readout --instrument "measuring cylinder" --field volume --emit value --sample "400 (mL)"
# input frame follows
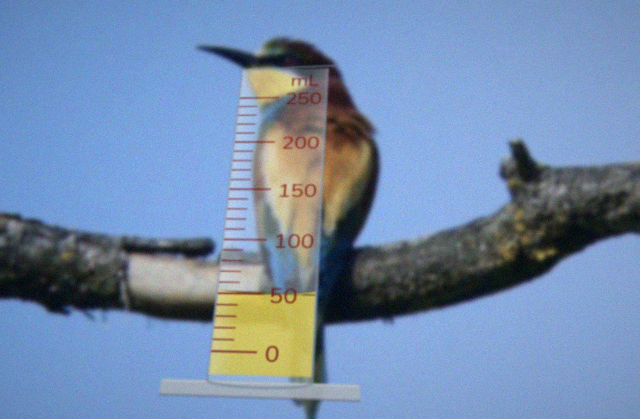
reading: 50 (mL)
